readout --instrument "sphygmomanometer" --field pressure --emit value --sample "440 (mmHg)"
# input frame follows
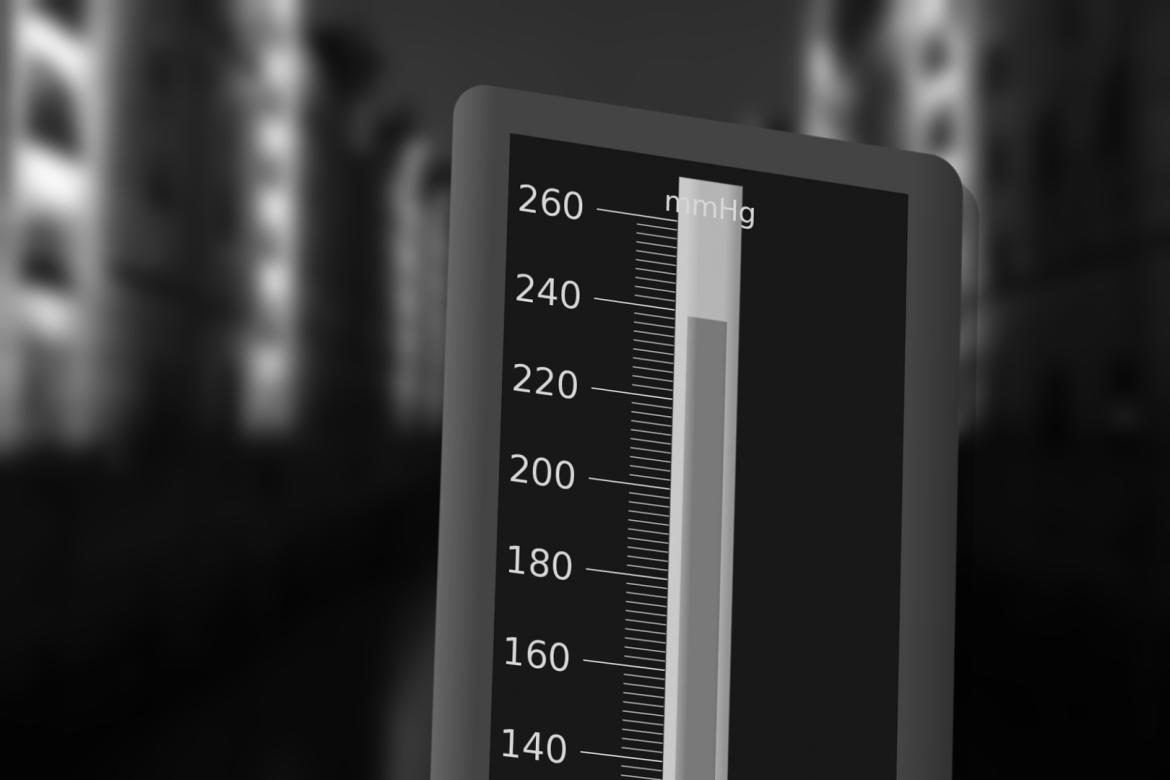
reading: 239 (mmHg)
